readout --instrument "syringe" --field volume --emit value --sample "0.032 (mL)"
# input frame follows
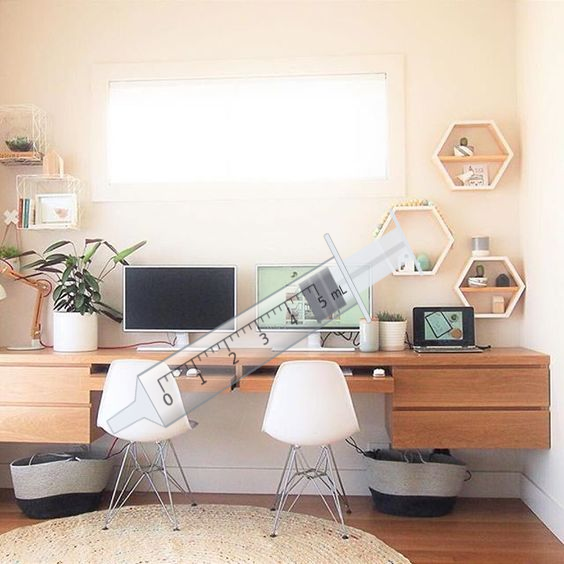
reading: 4.6 (mL)
